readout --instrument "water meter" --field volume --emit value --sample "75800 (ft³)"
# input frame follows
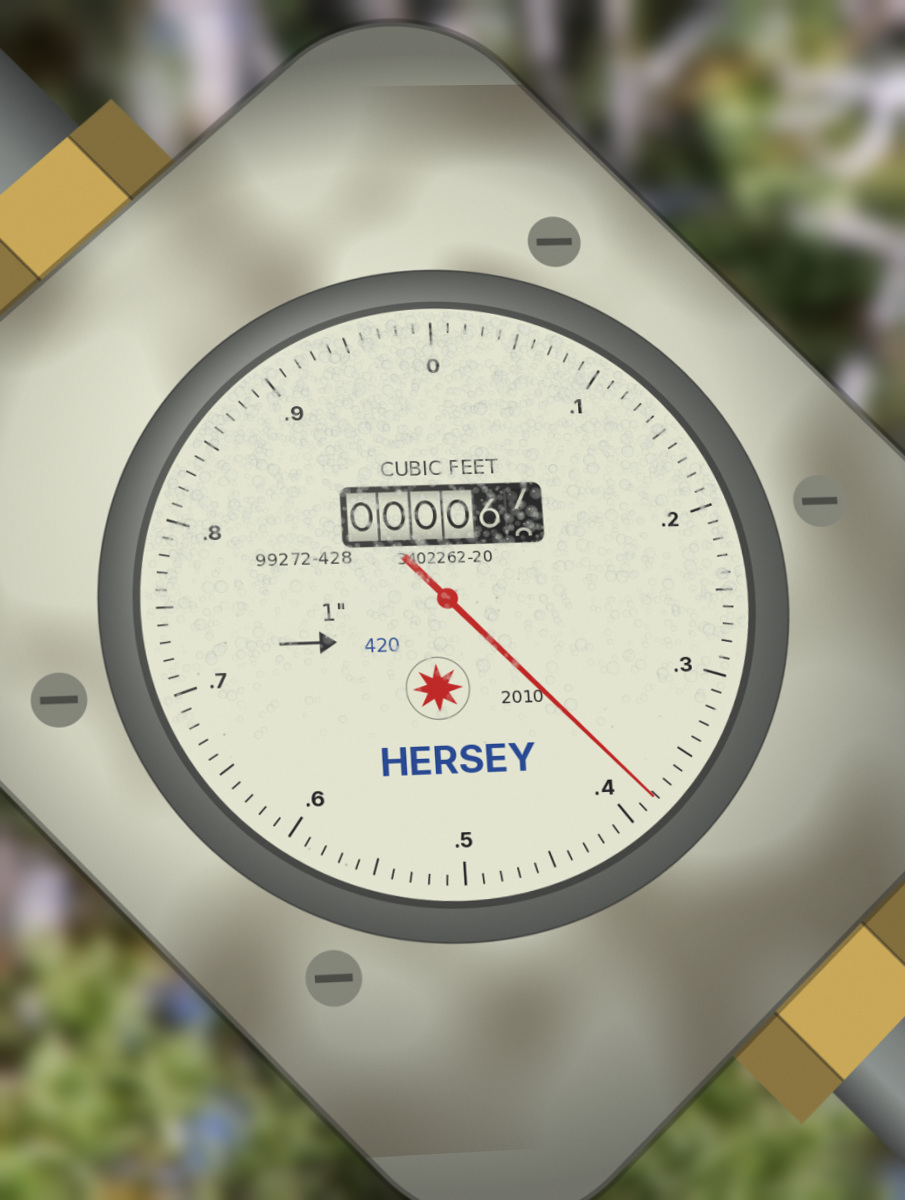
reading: 67.38 (ft³)
